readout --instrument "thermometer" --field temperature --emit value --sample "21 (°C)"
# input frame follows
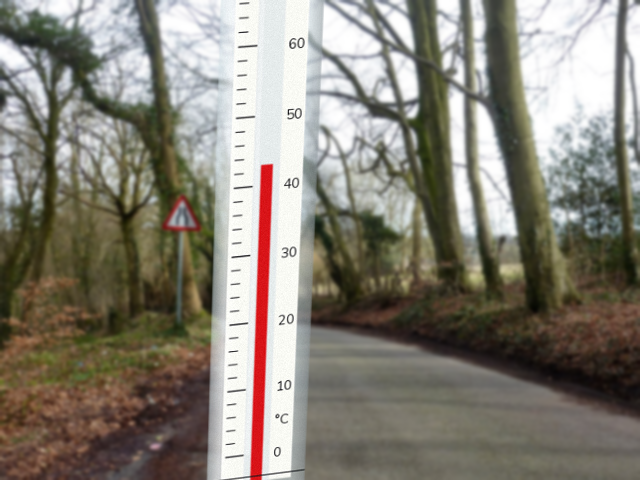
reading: 43 (°C)
